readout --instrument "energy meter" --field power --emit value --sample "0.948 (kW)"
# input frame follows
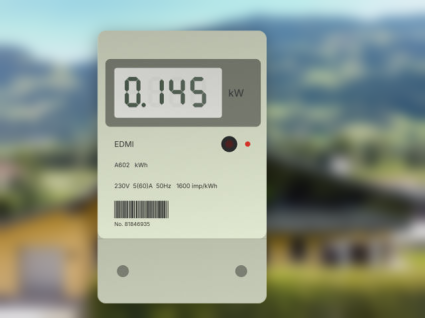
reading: 0.145 (kW)
